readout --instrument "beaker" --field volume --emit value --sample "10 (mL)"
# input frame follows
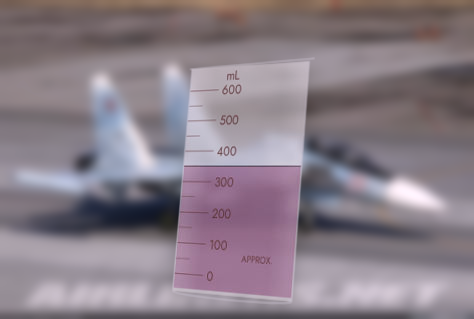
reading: 350 (mL)
